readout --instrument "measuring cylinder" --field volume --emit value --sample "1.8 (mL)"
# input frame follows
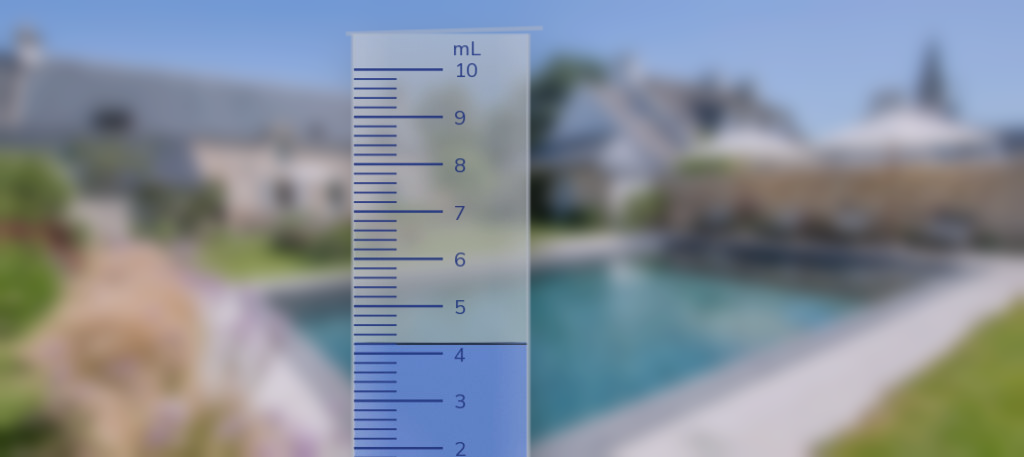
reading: 4.2 (mL)
